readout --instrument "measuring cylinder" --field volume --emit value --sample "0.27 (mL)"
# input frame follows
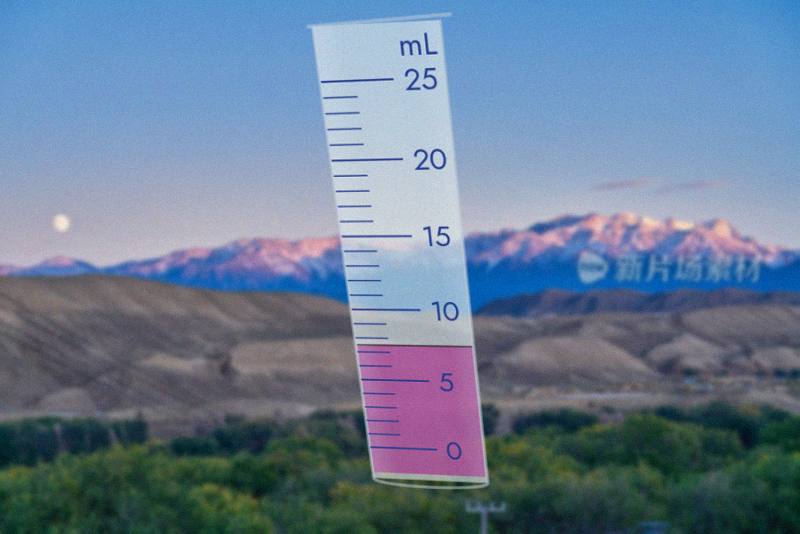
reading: 7.5 (mL)
